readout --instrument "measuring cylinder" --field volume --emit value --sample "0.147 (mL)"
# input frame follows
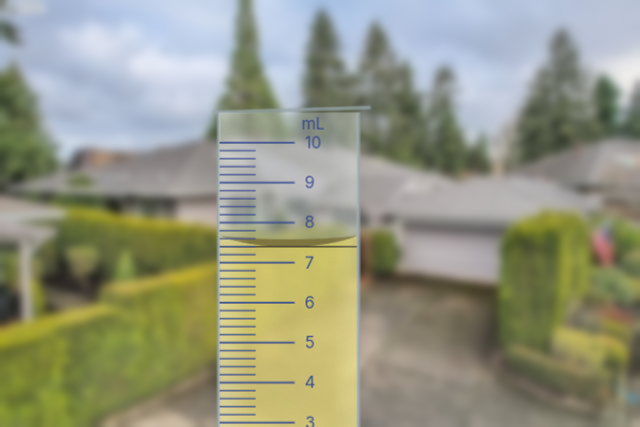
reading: 7.4 (mL)
